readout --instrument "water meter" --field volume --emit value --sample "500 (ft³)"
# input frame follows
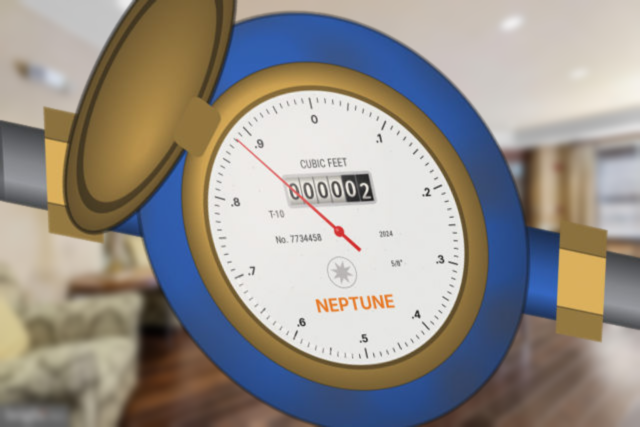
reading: 1.88 (ft³)
